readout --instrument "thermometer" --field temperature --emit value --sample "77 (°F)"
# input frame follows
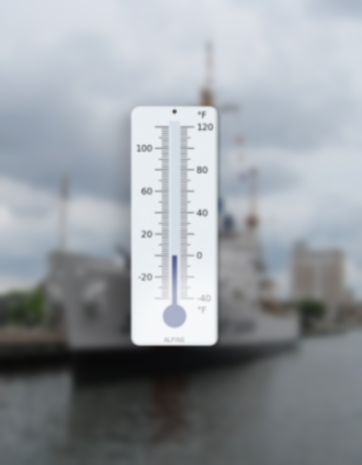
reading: 0 (°F)
